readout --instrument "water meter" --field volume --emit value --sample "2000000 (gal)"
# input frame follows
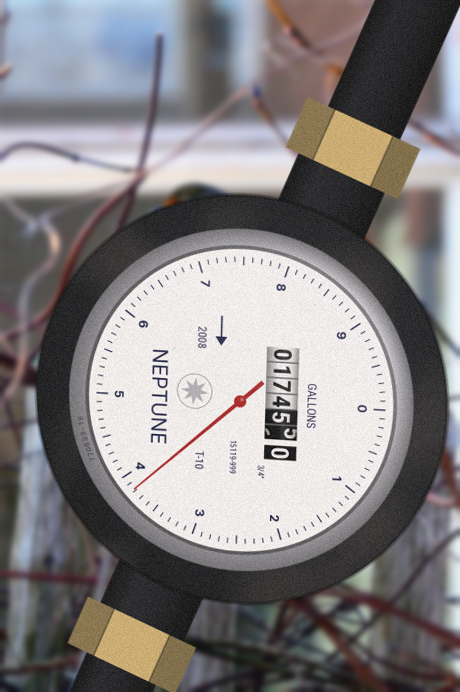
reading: 174553.8 (gal)
